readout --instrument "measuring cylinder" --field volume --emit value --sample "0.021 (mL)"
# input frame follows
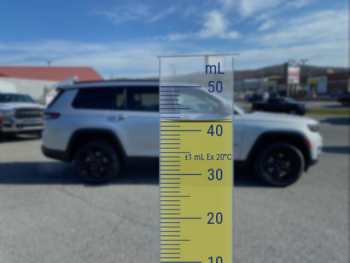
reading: 42 (mL)
